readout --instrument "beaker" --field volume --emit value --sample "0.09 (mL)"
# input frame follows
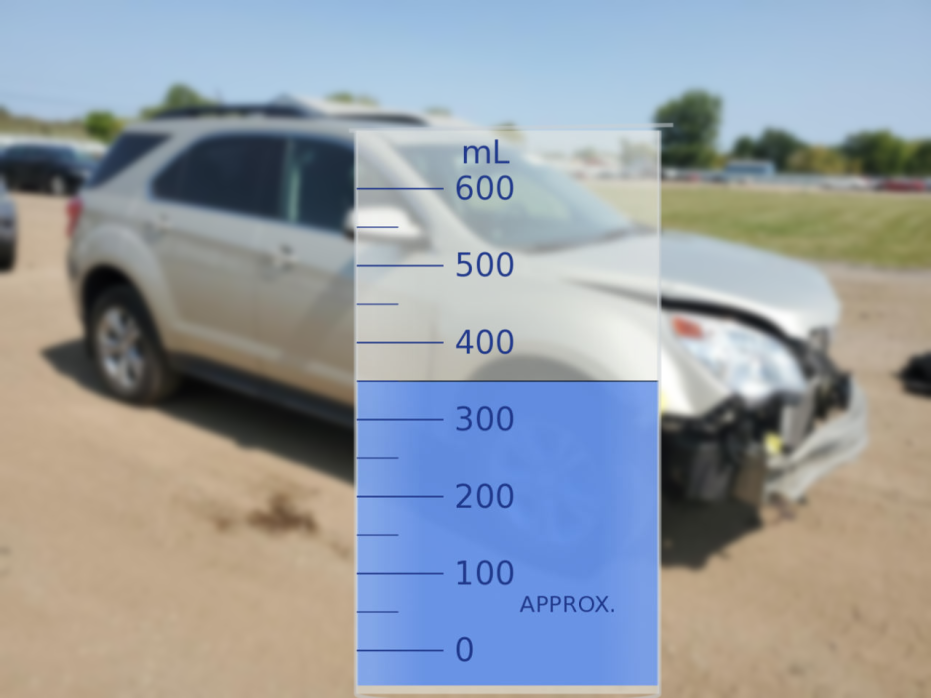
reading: 350 (mL)
